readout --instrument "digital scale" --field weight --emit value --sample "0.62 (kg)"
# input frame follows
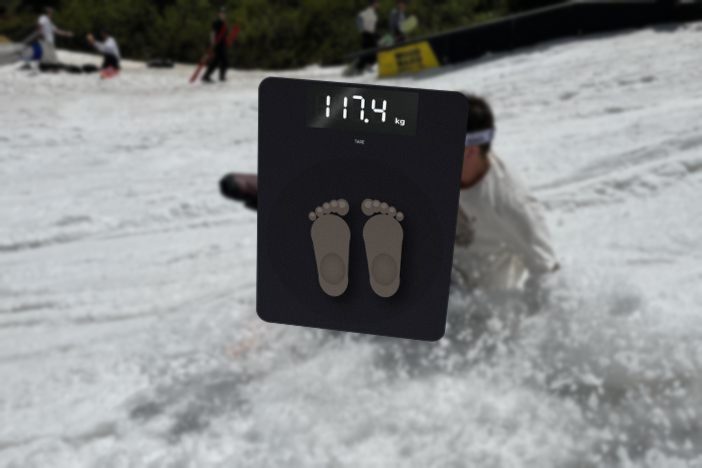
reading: 117.4 (kg)
